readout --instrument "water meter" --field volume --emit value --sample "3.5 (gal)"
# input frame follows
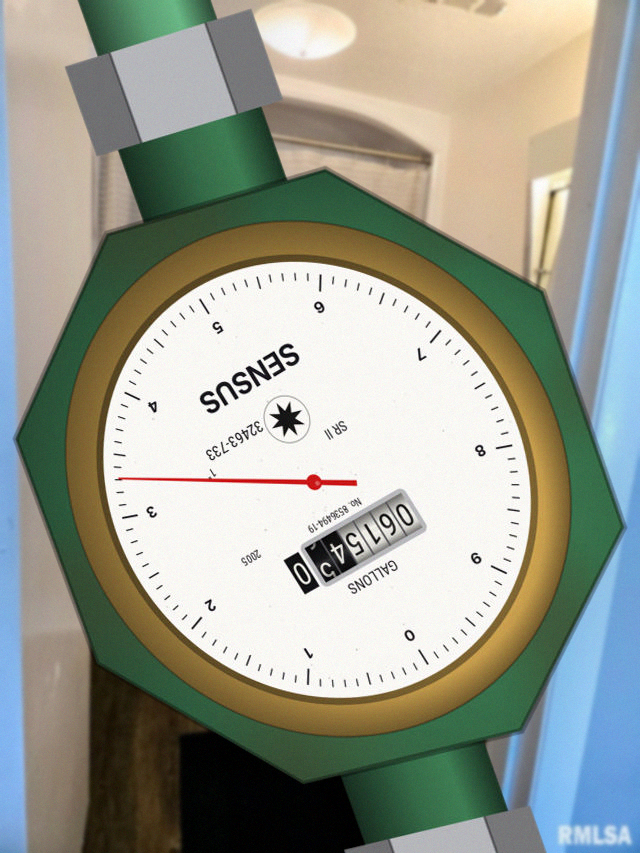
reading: 615453.3 (gal)
